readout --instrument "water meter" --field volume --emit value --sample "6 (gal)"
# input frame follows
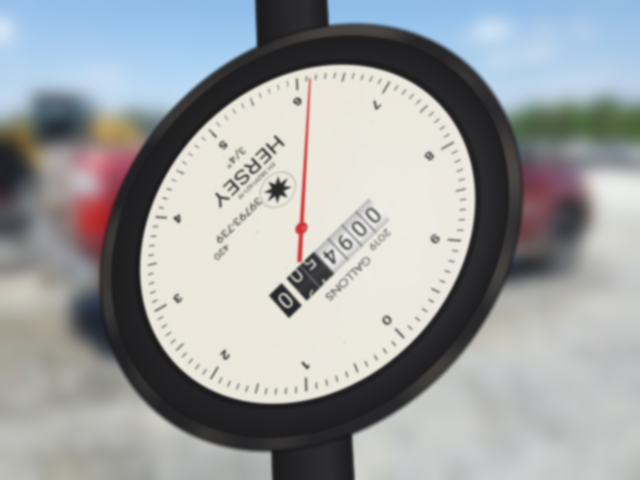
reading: 94496.1 (gal)
